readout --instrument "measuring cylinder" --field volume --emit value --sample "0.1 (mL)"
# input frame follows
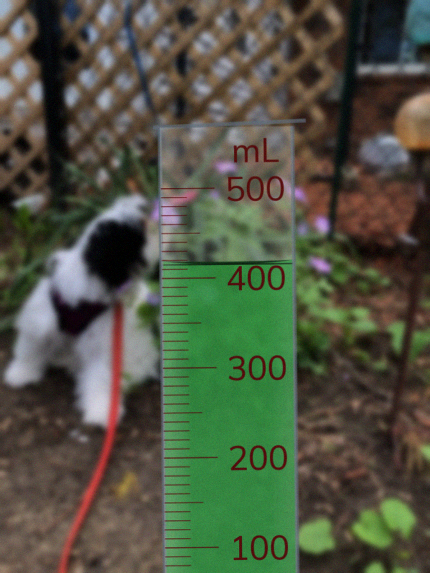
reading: 415 (mL)
